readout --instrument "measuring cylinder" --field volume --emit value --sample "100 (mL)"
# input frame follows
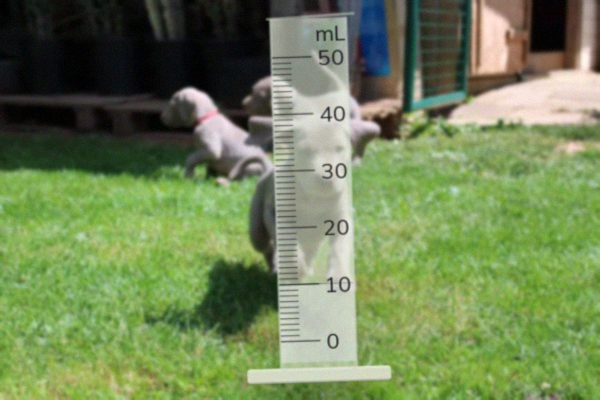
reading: 10 (mL)
